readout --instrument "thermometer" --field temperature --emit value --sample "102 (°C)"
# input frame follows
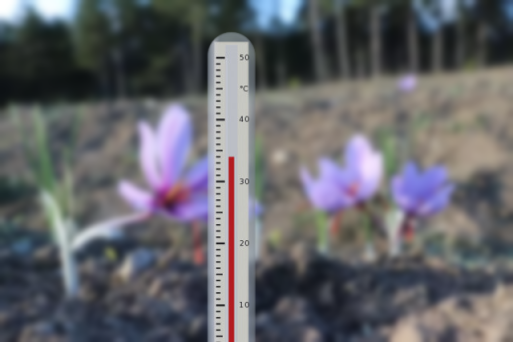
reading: 34 (°C)
